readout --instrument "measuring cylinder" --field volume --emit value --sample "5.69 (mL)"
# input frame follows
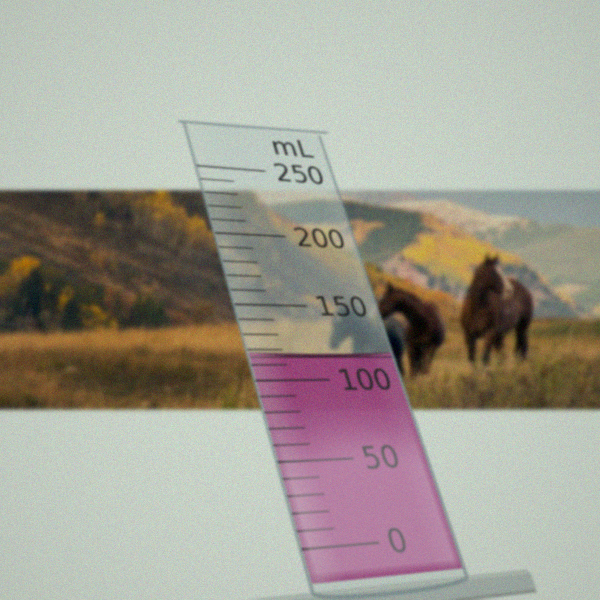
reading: 115 (mL)
